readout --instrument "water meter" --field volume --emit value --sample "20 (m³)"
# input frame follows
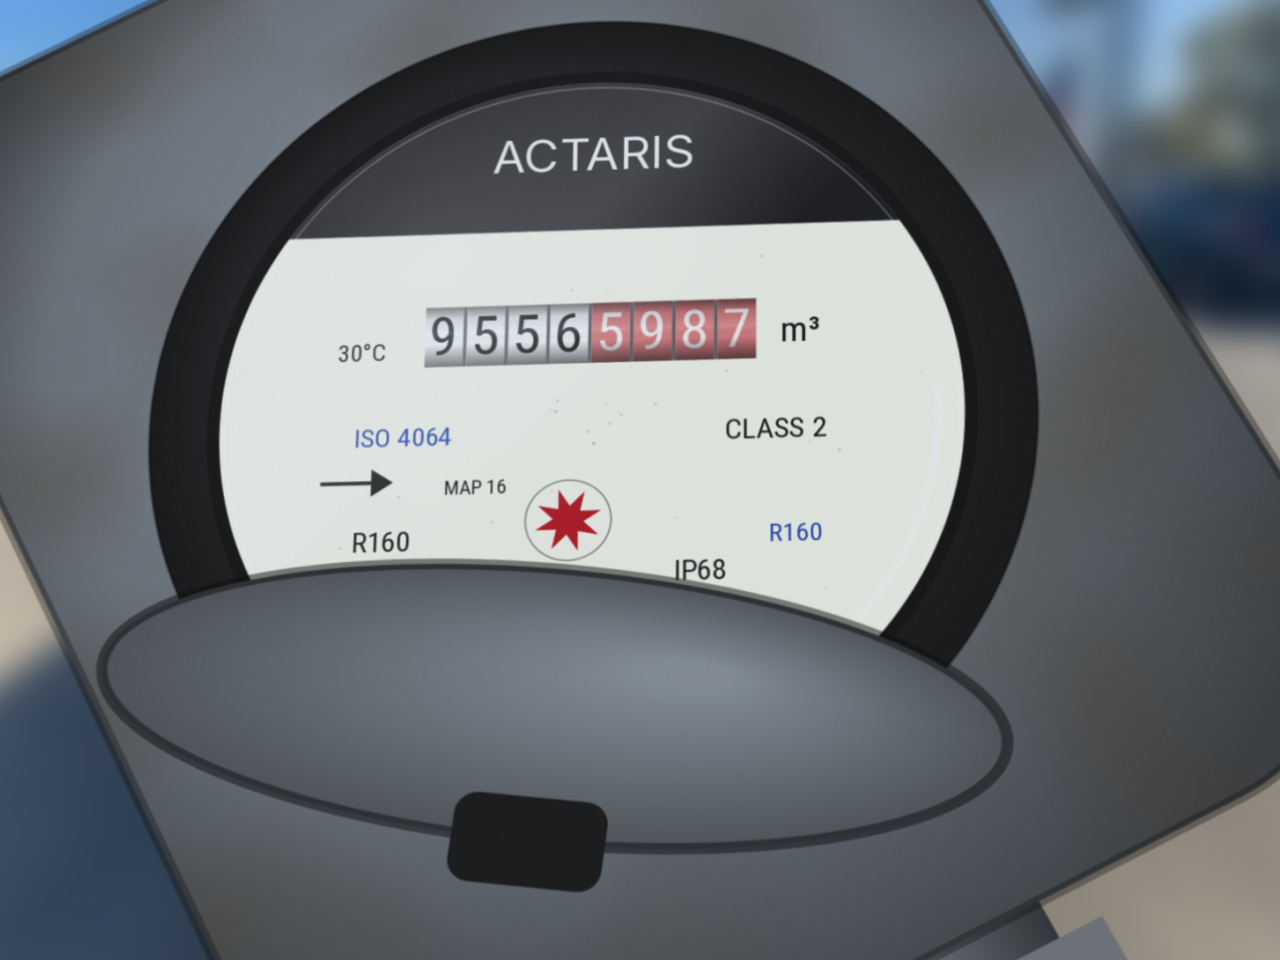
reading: 9556.5987 (m³)
